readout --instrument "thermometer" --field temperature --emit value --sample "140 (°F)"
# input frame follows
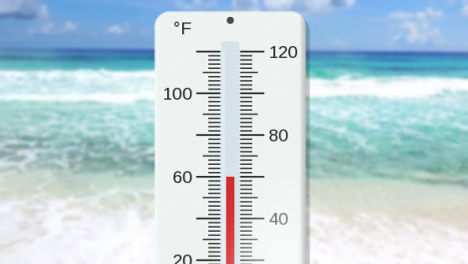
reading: 60 (°F)
